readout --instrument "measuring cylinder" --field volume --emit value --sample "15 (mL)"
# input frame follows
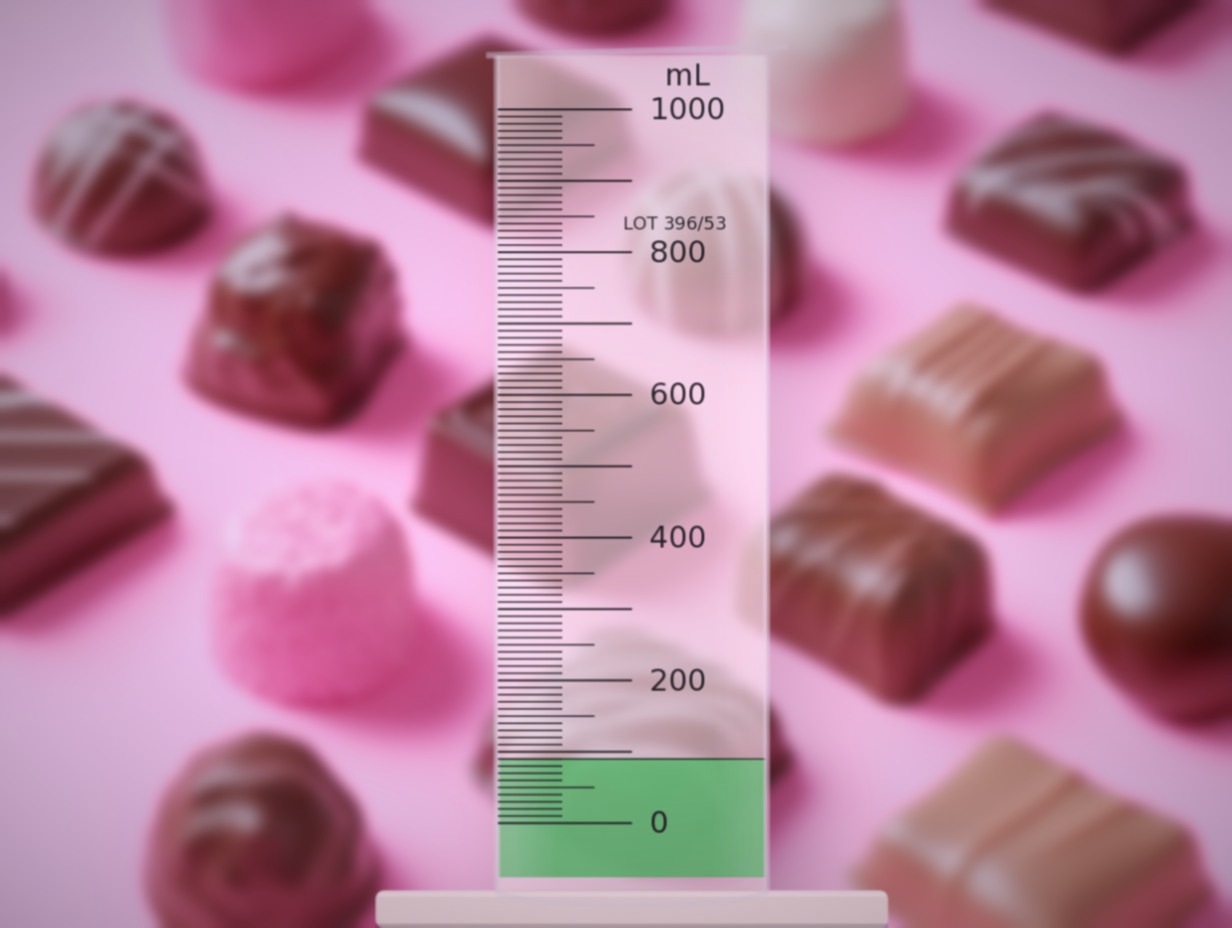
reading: 90 (mL)
